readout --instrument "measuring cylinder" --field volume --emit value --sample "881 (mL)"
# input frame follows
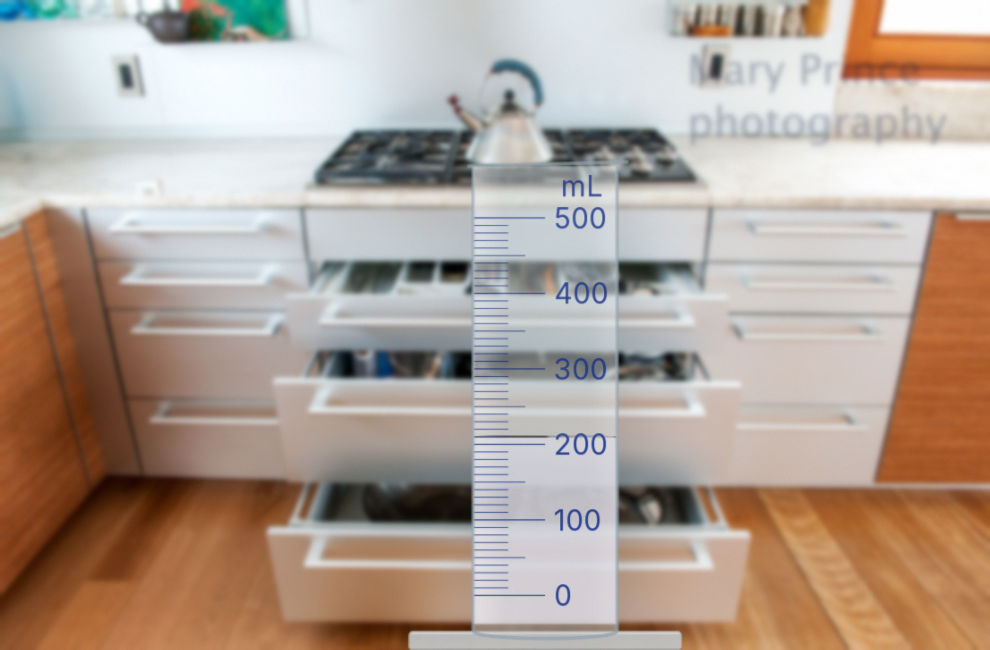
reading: 210 (mL)
